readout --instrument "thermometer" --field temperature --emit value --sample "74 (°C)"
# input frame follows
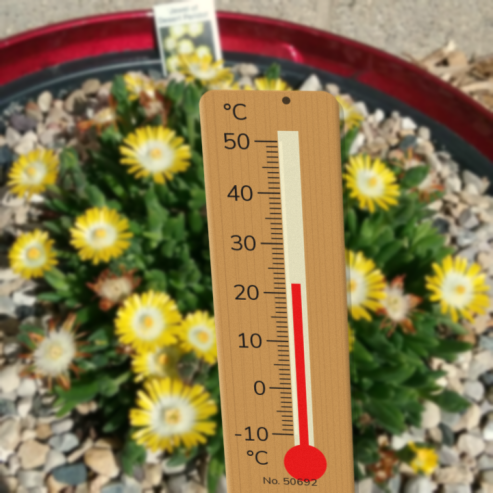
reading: 22 (°C)
